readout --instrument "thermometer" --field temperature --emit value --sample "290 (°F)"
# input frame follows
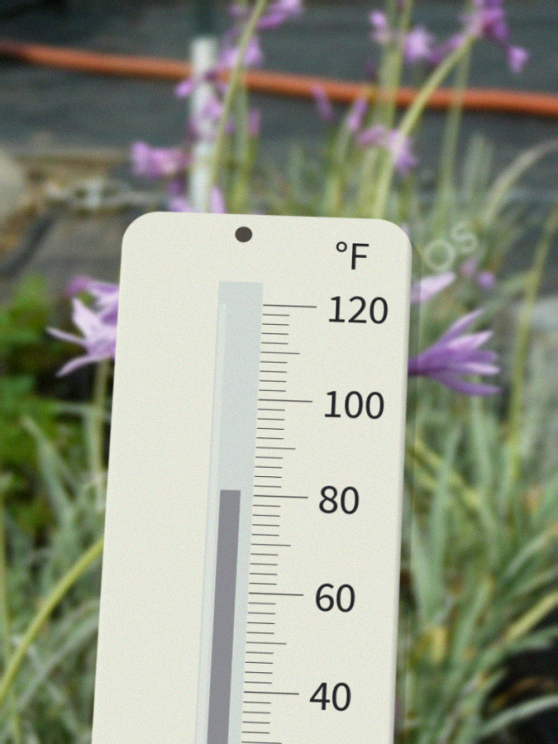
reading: 81 (°F)
